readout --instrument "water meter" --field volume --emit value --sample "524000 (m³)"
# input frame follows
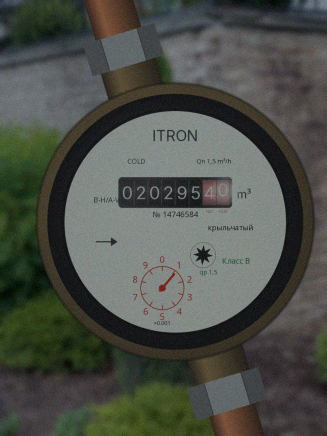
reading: 20295.401 (m³)
